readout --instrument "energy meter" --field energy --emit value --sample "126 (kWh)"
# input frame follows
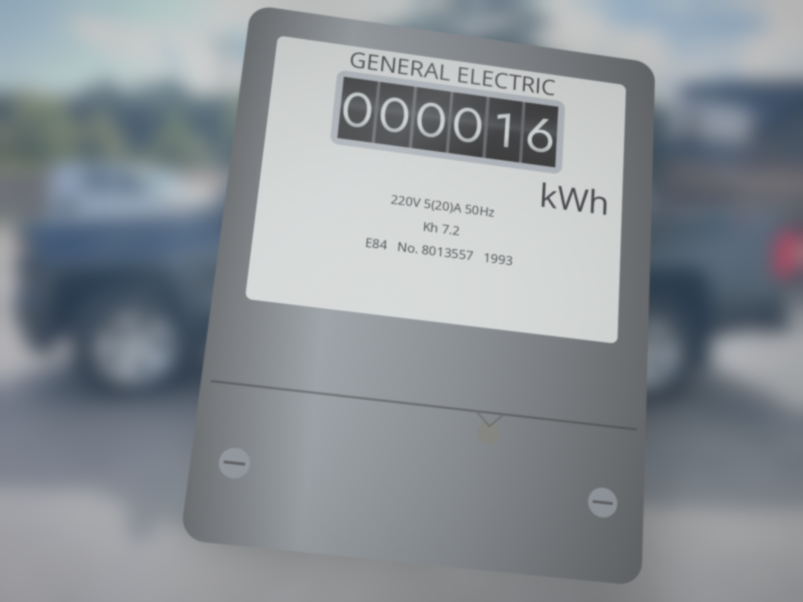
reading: 16 (kWh)
